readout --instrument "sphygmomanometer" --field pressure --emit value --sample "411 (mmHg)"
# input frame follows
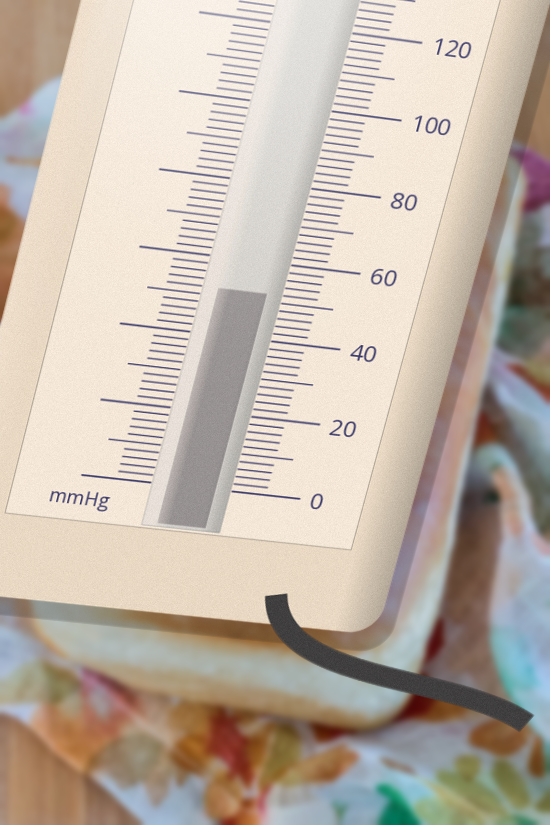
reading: 52 (mmHg)
